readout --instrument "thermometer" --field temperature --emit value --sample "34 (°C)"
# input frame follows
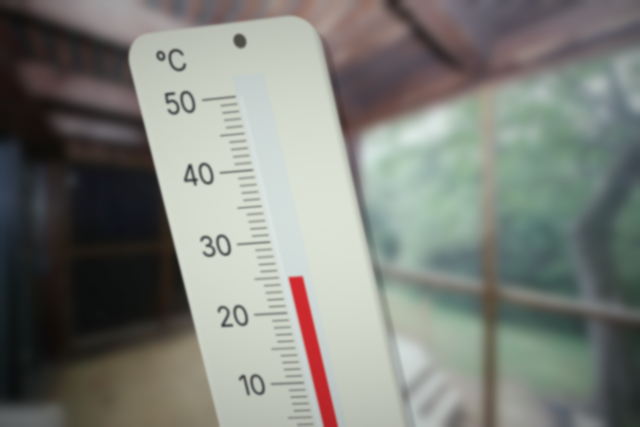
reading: 25 (°C)
